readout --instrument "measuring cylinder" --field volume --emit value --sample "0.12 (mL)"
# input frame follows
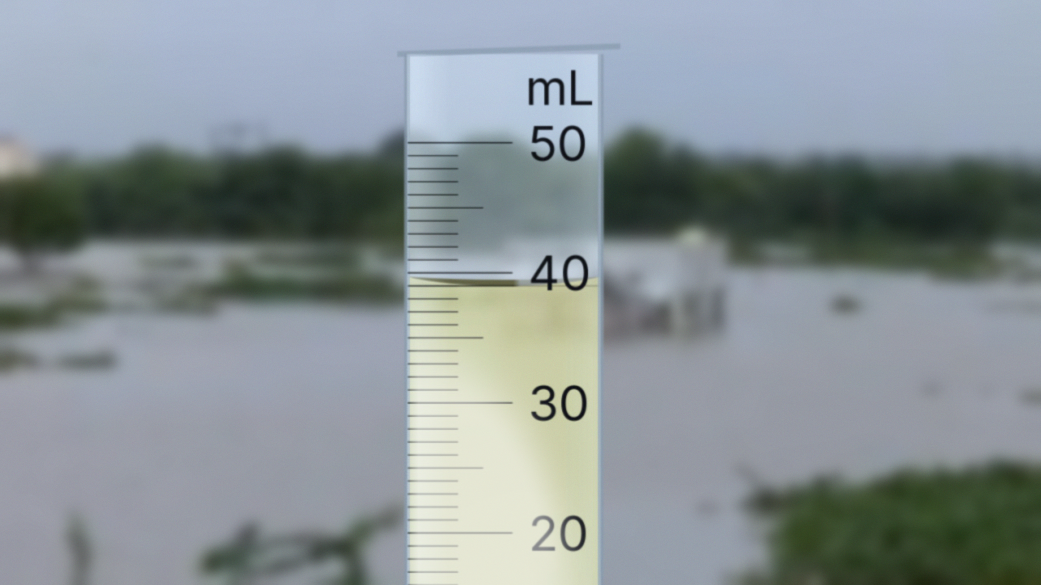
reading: 39 (mL)
